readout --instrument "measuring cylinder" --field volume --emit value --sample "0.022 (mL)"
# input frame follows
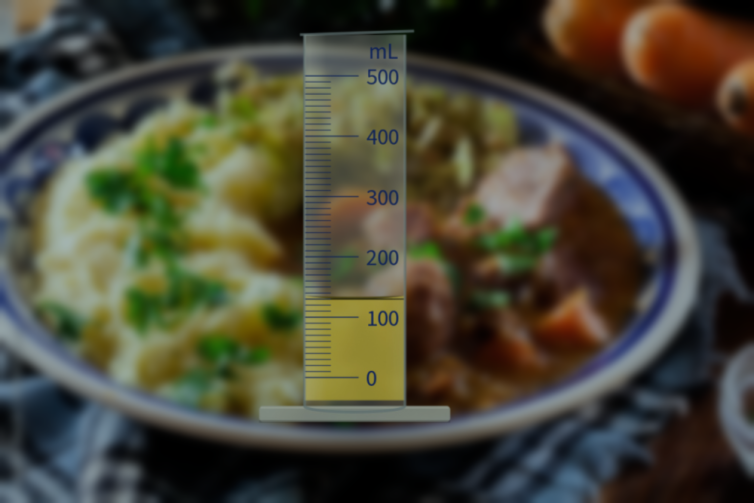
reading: 130 (mL)
